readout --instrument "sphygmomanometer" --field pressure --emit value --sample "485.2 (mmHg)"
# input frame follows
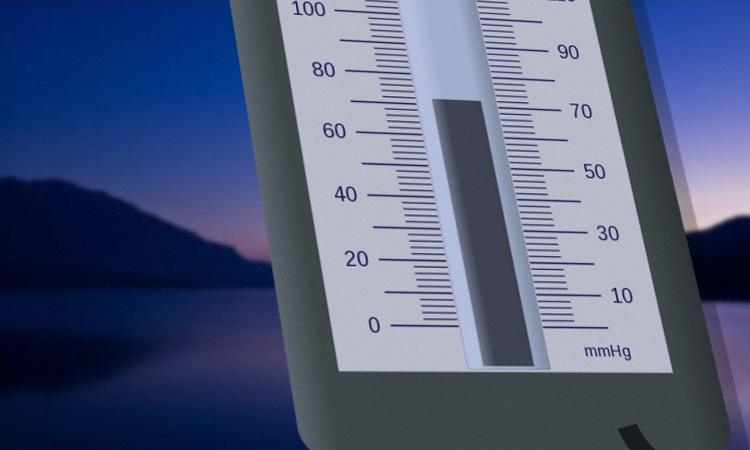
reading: 72 (mmHg)
